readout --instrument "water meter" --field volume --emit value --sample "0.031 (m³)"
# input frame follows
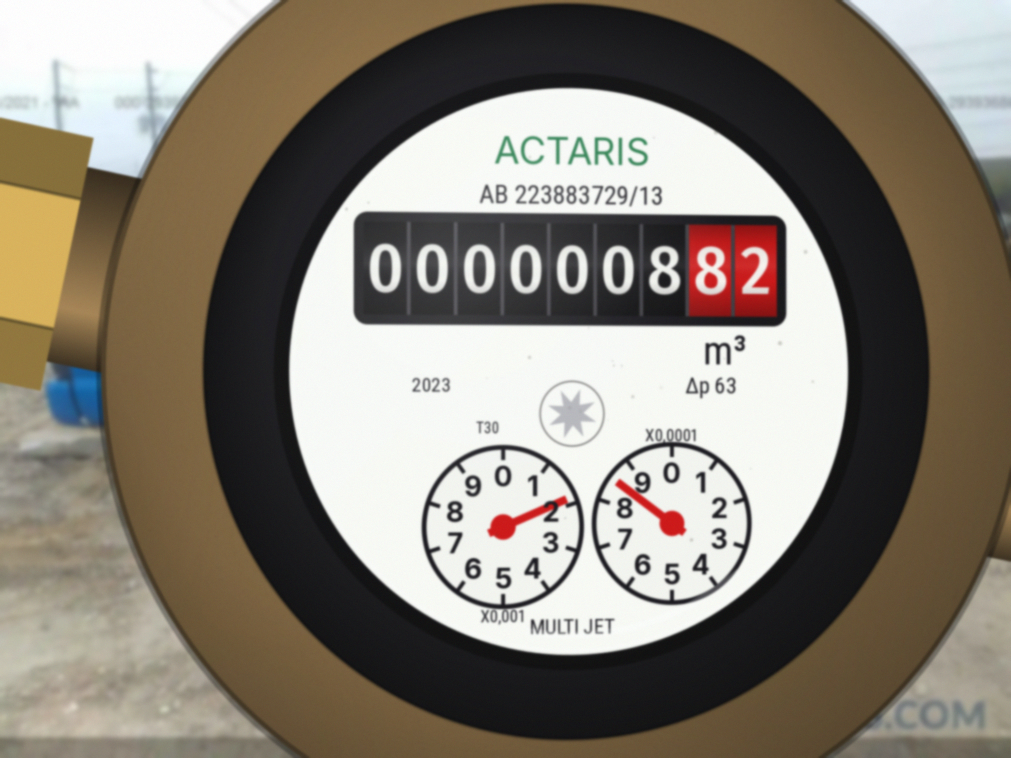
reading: 8.8218 (m³)
